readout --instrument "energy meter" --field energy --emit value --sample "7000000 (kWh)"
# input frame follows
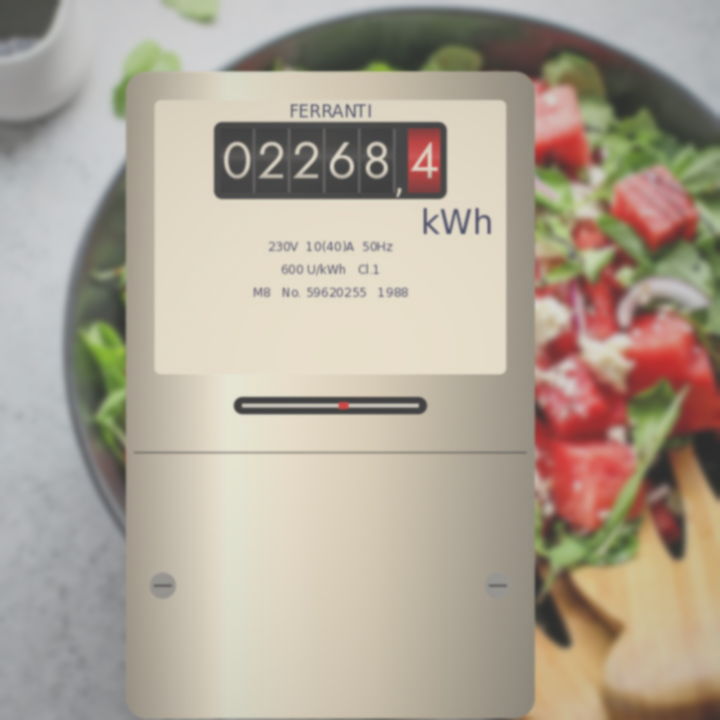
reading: 2268.4 (kWh)
